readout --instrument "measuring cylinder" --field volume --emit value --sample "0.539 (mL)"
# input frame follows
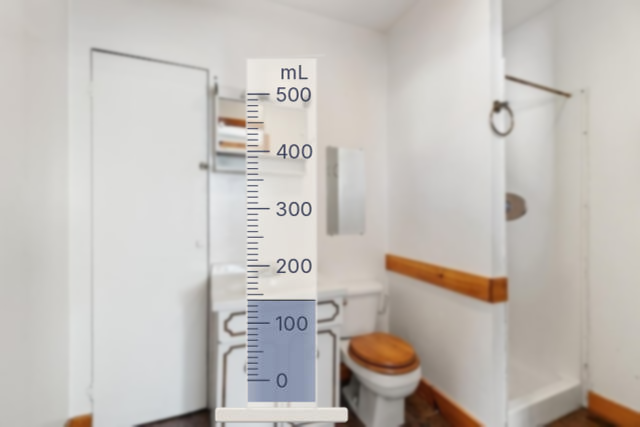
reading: 140 (mL)
